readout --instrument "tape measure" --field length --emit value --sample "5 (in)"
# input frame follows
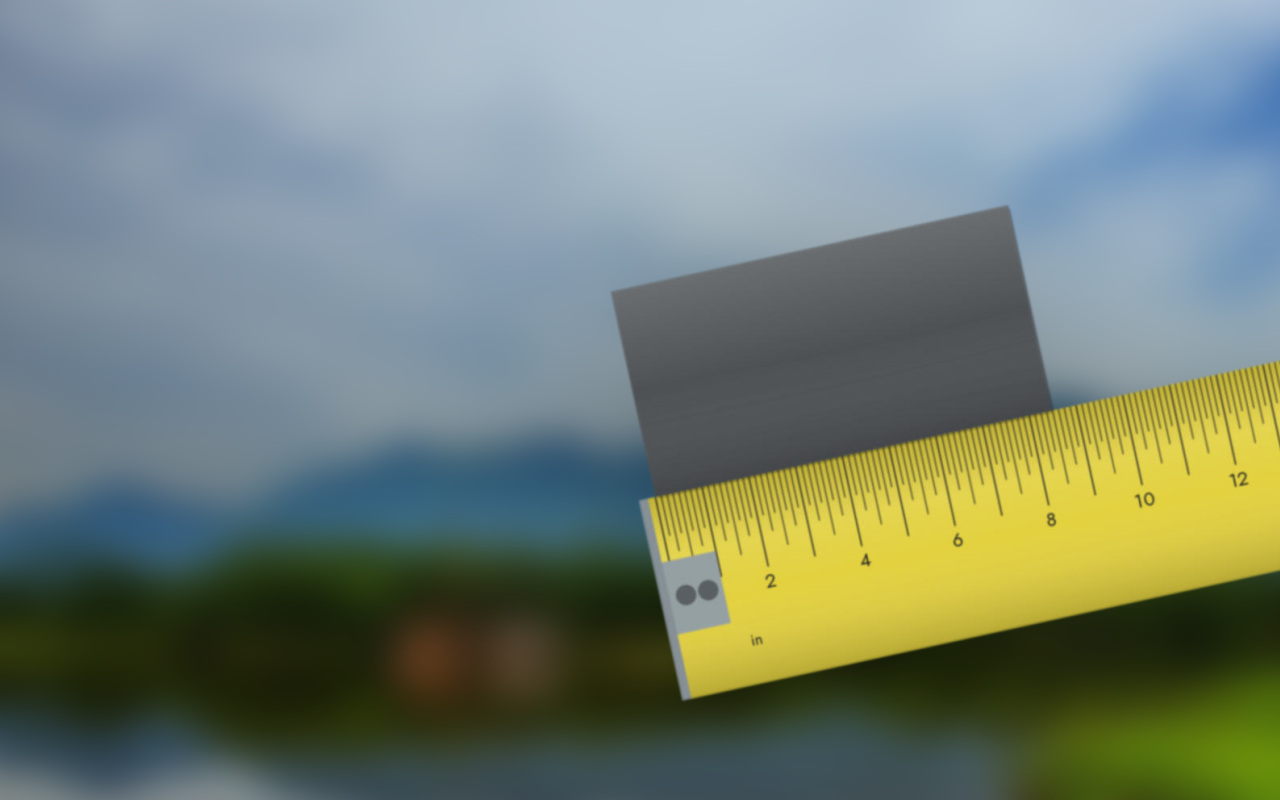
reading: 8.5 (in)
